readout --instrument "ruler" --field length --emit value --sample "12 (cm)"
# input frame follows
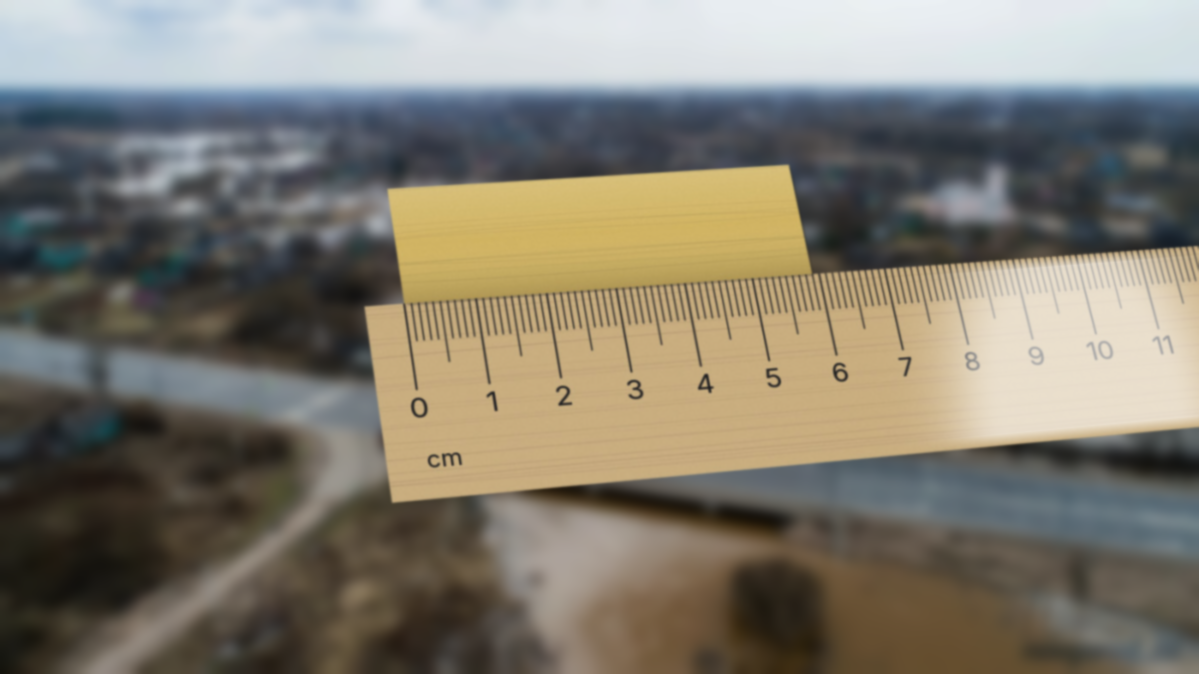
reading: 5.9 (cm)
